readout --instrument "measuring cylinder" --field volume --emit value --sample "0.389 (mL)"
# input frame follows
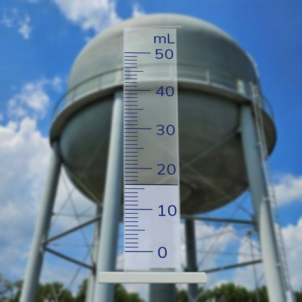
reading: 16 (mL)
